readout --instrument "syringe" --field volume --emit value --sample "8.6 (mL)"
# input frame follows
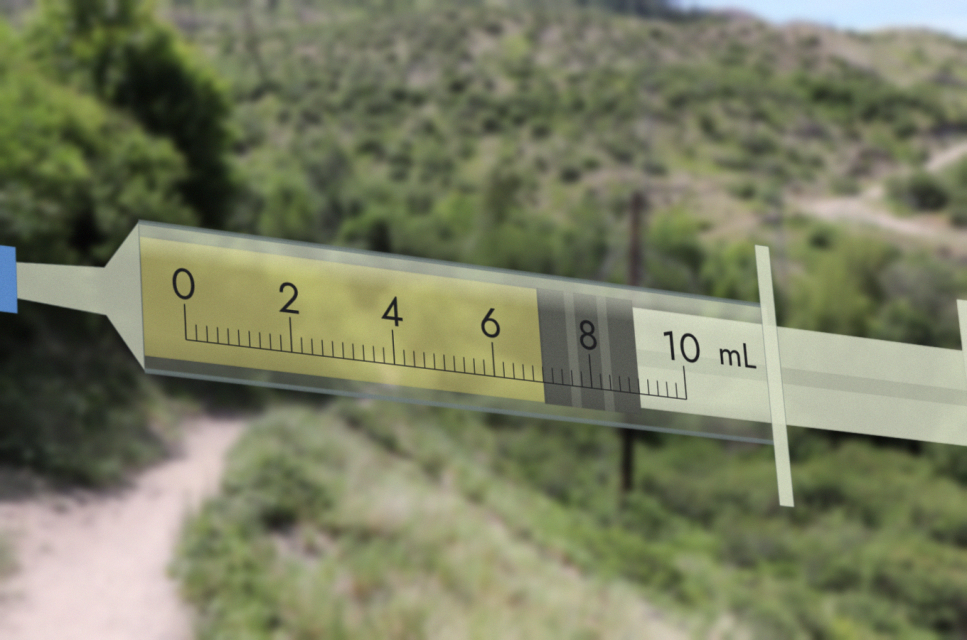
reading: 7 (mL)
